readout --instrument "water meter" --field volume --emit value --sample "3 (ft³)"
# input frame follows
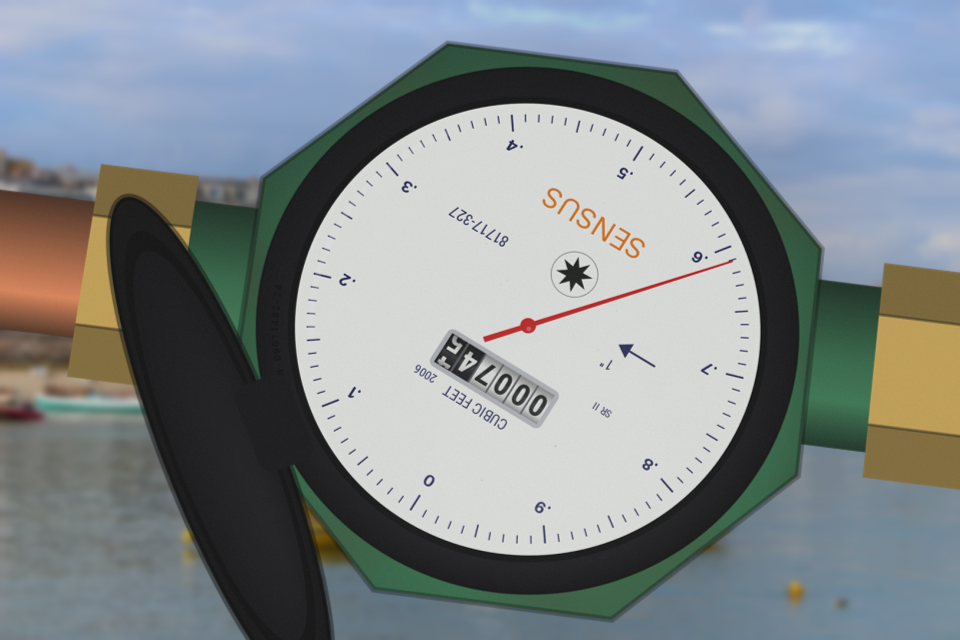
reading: 744.61 (ft³)
